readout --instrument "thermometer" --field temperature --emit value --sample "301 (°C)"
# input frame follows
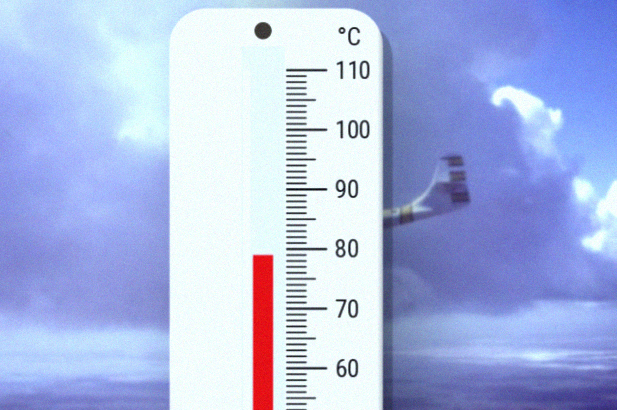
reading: 79 (°C)
